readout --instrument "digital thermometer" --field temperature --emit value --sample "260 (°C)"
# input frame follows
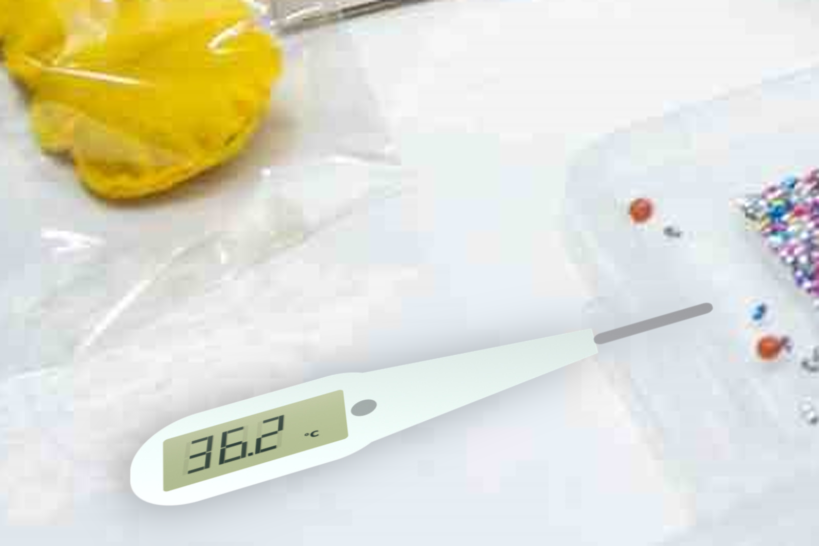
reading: 36.2 (°C)
